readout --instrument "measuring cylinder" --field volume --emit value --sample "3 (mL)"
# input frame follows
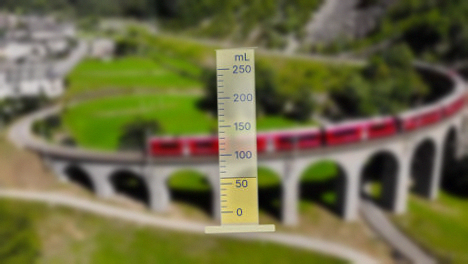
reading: 60 (mL)
